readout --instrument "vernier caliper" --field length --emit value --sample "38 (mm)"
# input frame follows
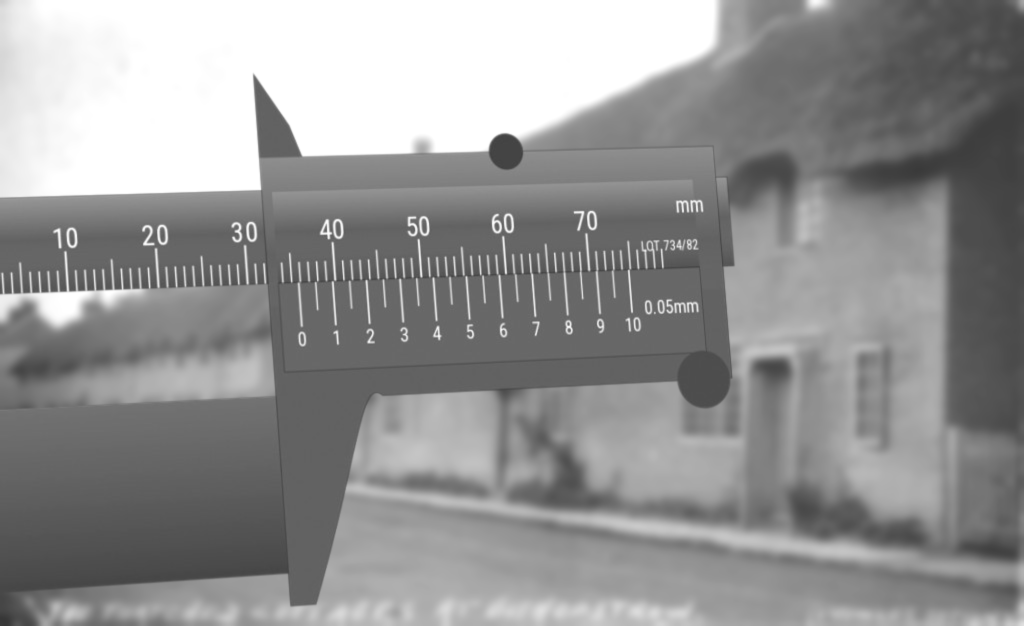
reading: 35.8 (mm)
